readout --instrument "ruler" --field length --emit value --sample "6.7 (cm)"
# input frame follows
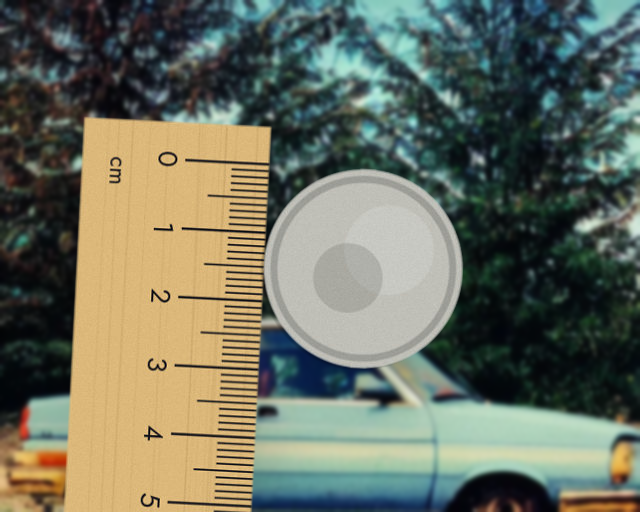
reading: 2.9 (cm)
